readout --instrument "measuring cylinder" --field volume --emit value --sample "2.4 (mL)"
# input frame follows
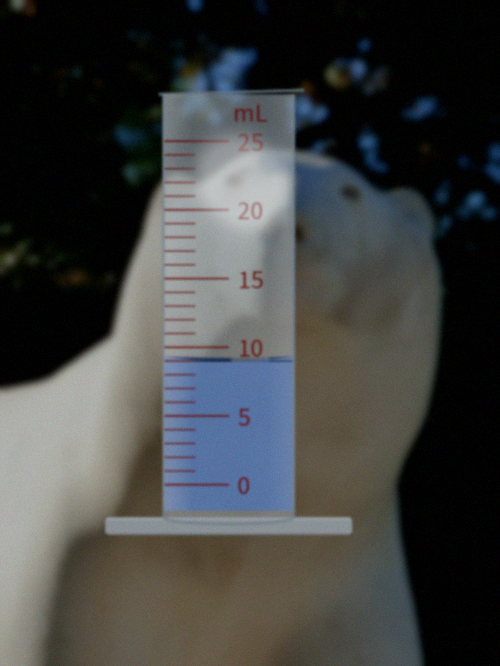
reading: 9 (mL)
